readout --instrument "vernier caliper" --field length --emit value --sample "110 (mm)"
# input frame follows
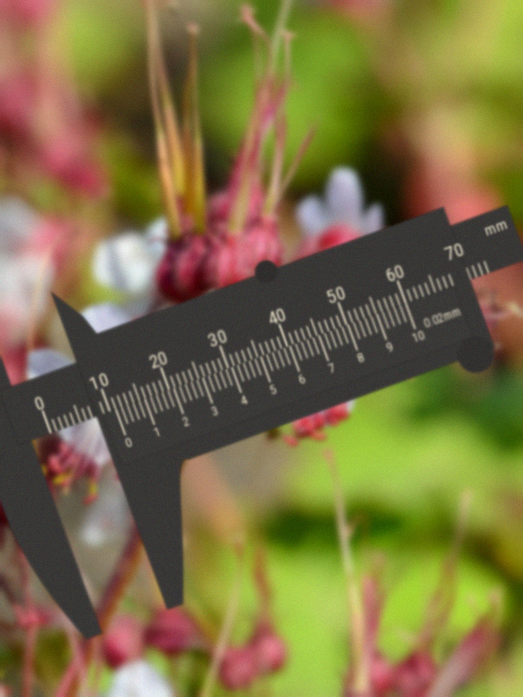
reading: 11.0 (mm)
